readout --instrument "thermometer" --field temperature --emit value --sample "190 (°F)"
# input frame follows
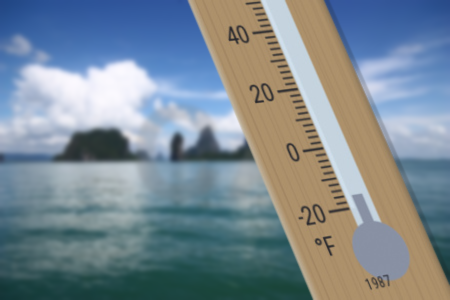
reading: -16 (°F)
